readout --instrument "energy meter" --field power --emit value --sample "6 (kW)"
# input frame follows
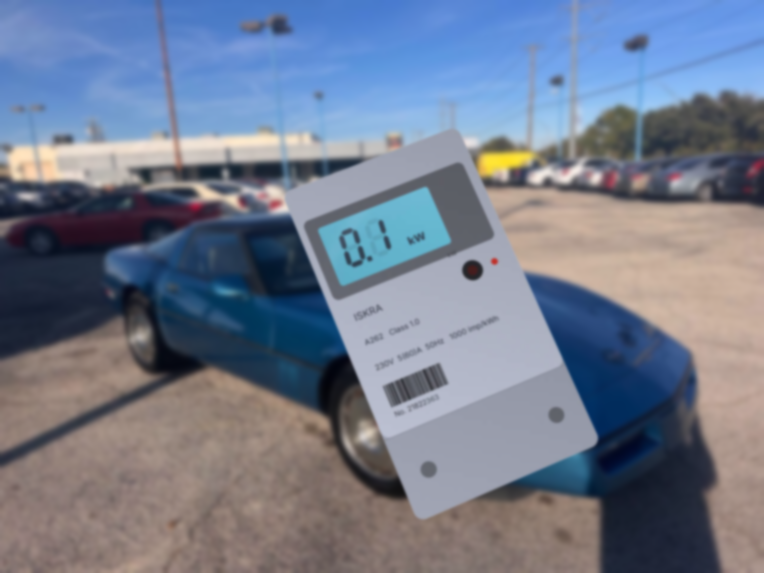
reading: 0.1 (kW)
